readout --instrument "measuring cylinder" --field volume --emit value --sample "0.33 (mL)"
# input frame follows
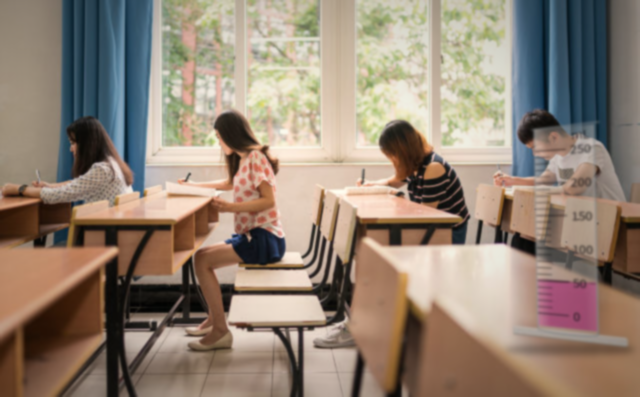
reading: 50 (mL)
